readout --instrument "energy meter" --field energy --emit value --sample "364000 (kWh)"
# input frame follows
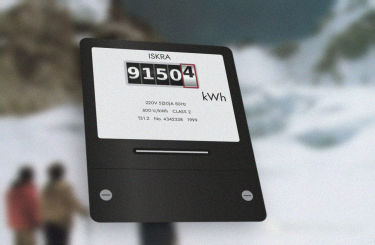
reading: 9150.4 (kWh)
